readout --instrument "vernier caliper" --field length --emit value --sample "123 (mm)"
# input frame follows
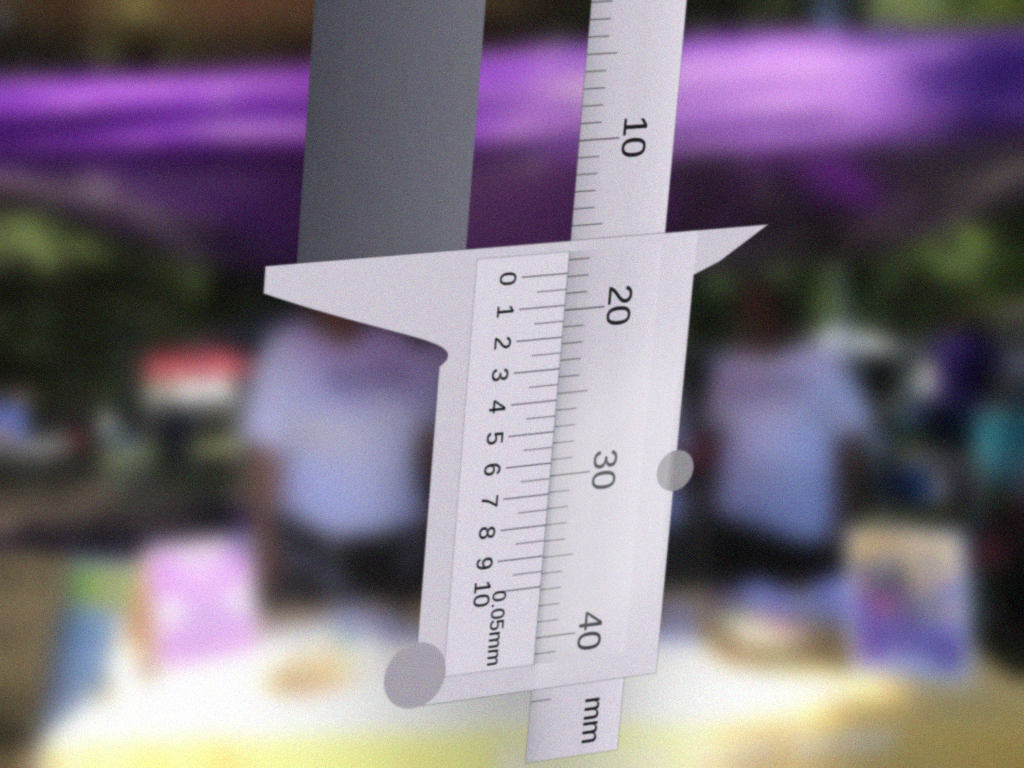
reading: 17.8 (mm)
